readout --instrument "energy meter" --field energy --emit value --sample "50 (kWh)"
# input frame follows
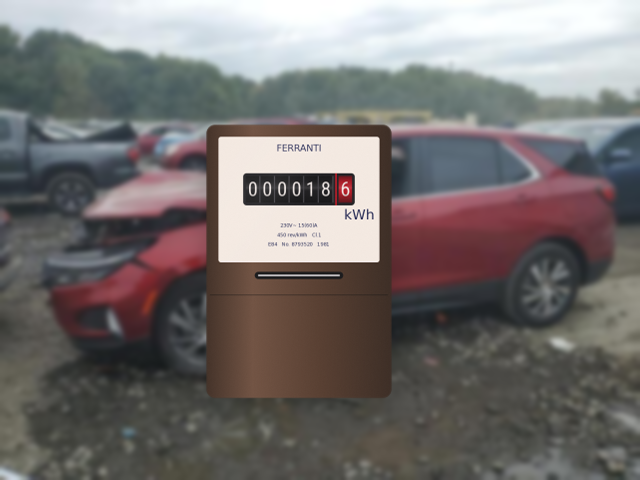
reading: 18.6 (kWh)
